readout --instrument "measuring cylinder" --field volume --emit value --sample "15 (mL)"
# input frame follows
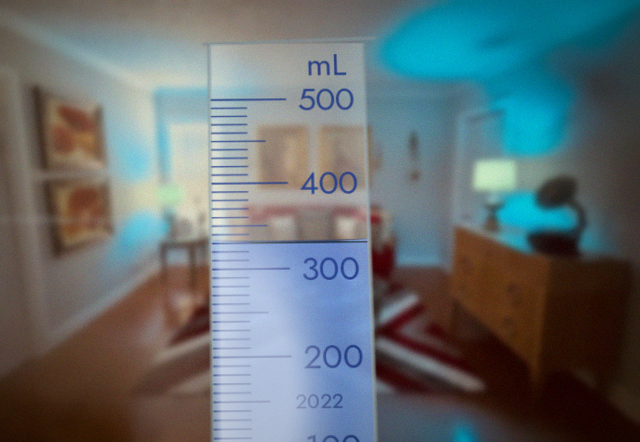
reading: 330 (mL)
